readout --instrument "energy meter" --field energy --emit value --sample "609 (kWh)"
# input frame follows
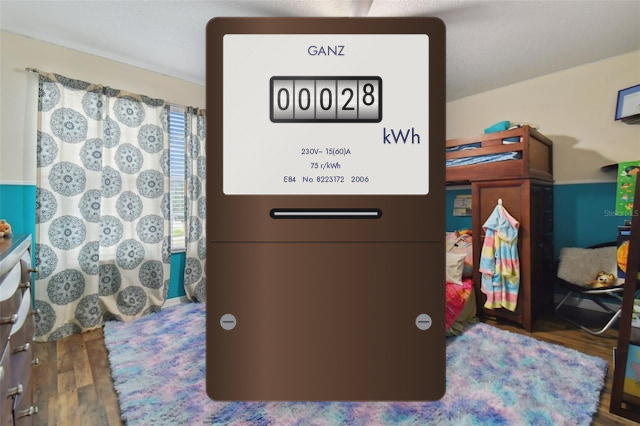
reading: 28 (kWh)
